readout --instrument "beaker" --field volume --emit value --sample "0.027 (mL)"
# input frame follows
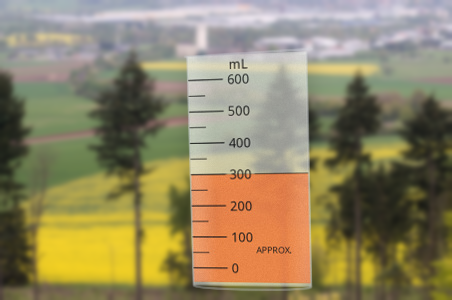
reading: 300 (mL)
